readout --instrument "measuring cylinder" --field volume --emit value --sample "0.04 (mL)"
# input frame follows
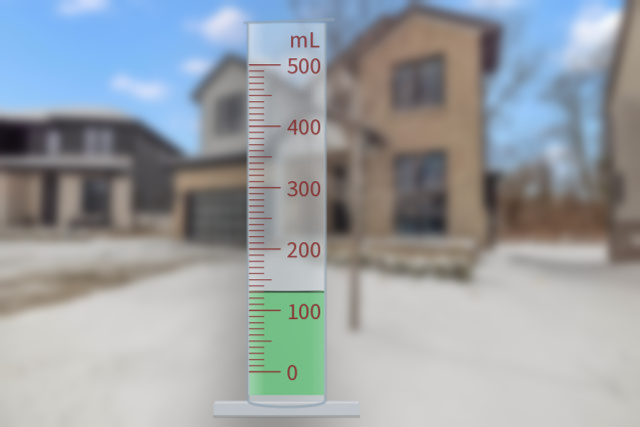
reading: 130 (mL)
